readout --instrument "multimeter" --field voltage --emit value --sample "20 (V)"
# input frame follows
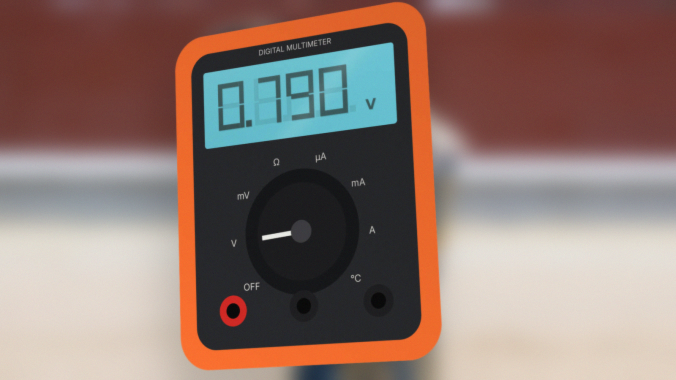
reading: 0.790 (V)
